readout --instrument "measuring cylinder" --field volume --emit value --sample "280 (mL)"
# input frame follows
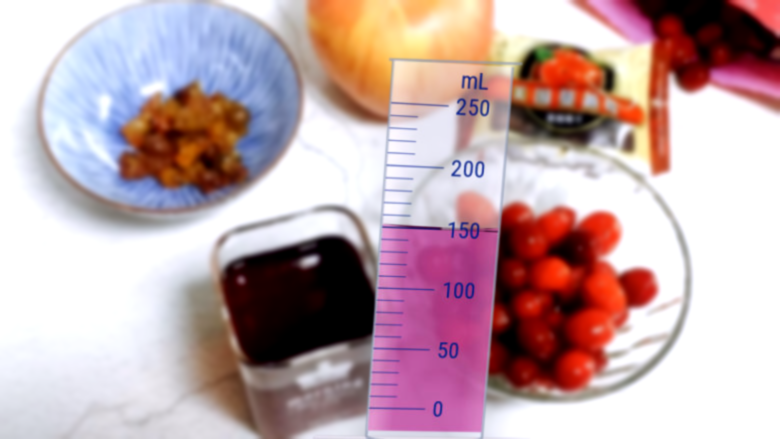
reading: 150 (mL)
